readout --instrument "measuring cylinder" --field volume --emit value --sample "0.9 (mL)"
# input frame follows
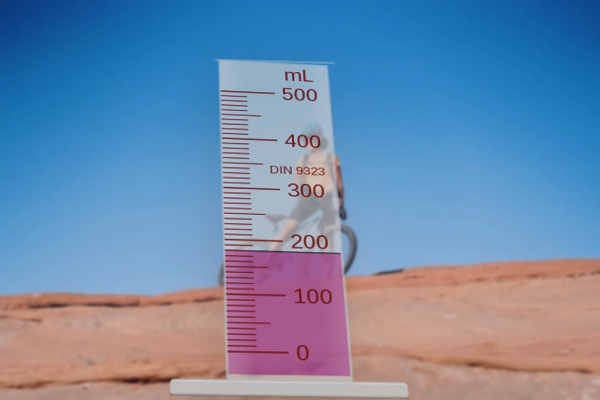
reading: 180 (mL)
